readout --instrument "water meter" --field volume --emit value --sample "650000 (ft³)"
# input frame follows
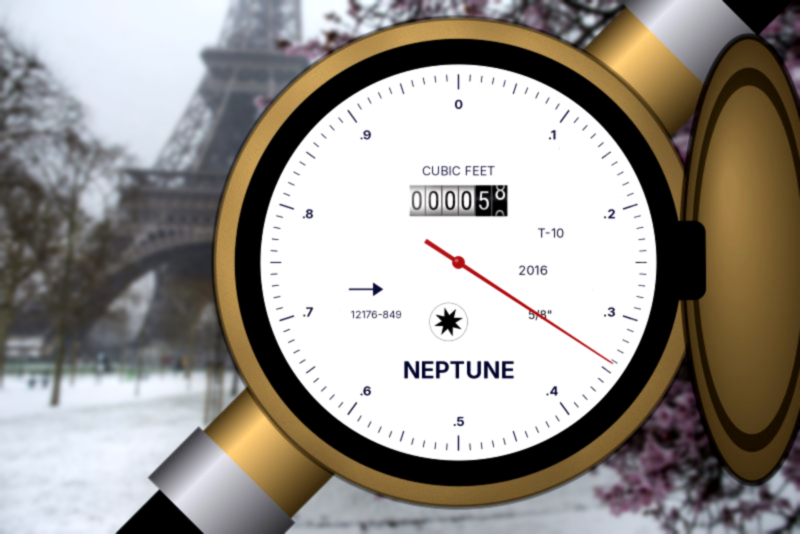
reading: 58.34 (ft³)
